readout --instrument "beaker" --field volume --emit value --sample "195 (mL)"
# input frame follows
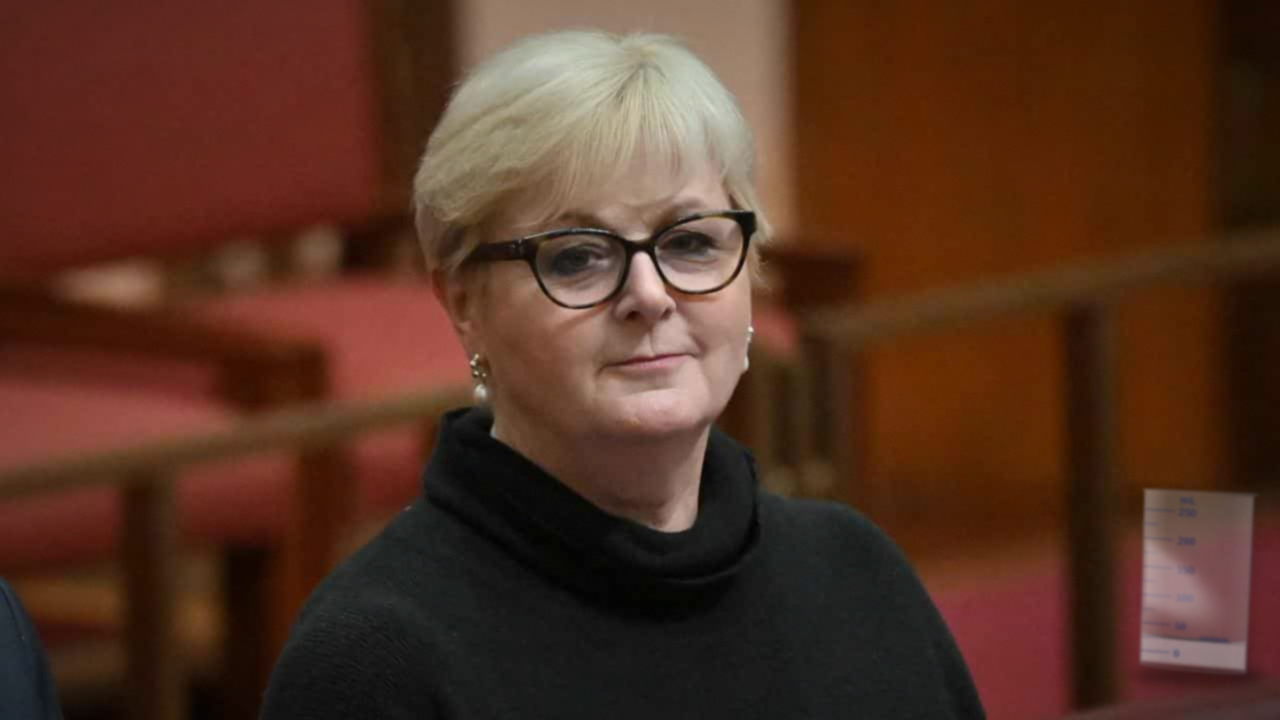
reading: 25 (mL)
